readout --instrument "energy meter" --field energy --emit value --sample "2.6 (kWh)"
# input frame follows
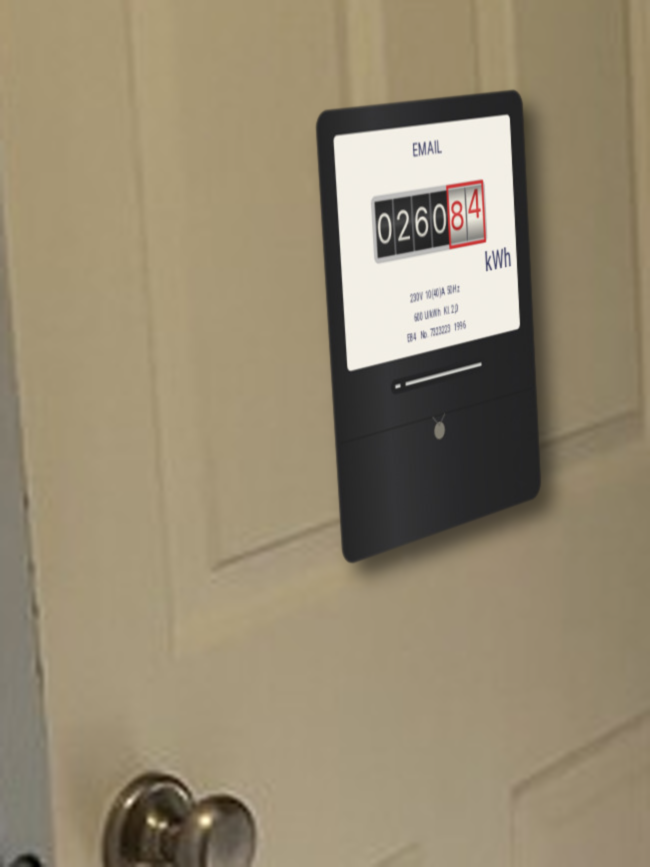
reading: 260.84 (kWh)
